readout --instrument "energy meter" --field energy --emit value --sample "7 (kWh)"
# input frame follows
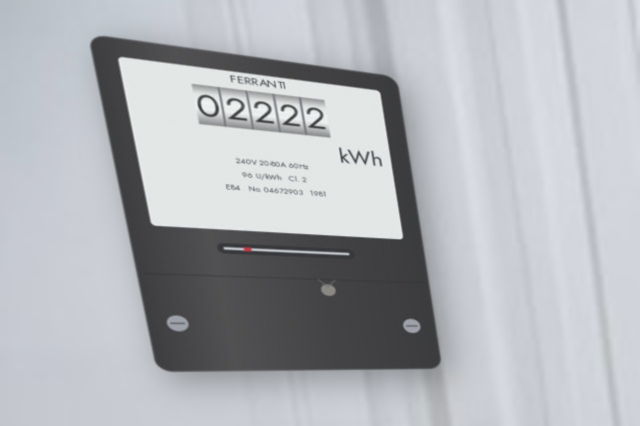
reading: 2222 (kWh)
